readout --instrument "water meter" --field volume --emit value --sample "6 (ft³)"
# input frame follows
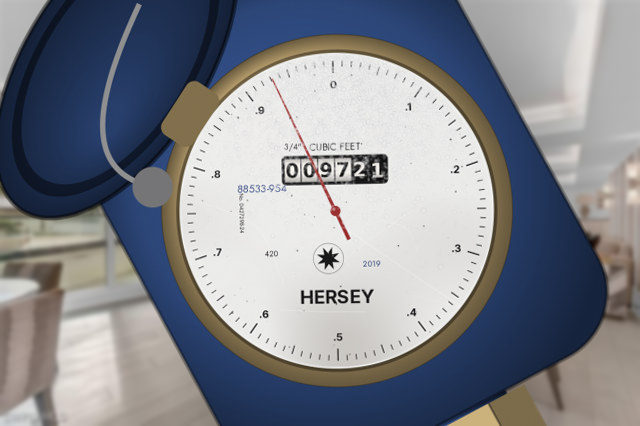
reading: 9720.93 (ft³)
